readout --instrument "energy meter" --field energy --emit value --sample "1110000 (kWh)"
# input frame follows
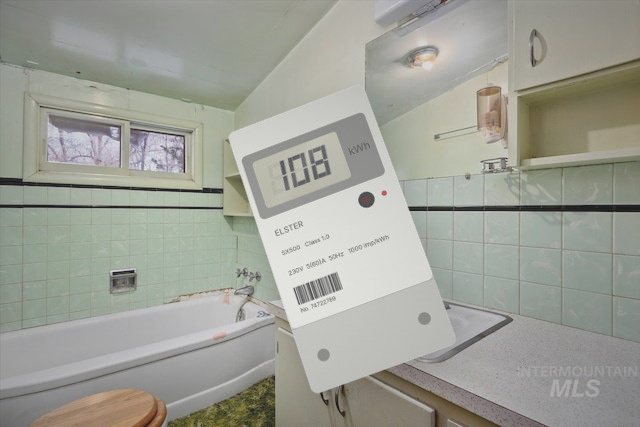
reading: 108 (kWh)
